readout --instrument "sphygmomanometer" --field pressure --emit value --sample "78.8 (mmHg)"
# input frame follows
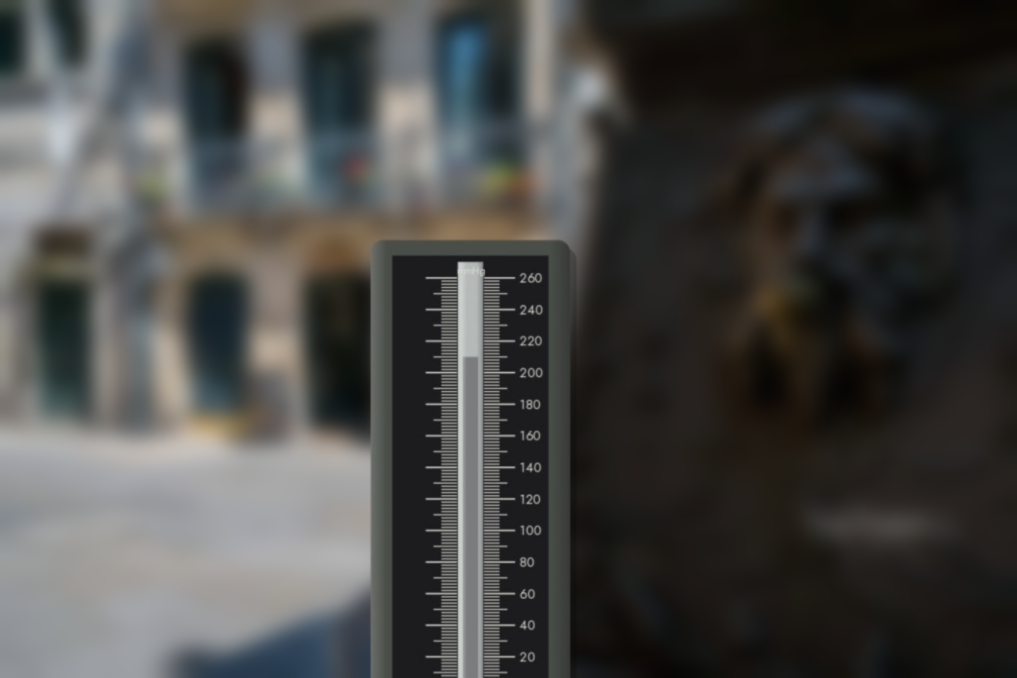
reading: 210 (mmHg)
